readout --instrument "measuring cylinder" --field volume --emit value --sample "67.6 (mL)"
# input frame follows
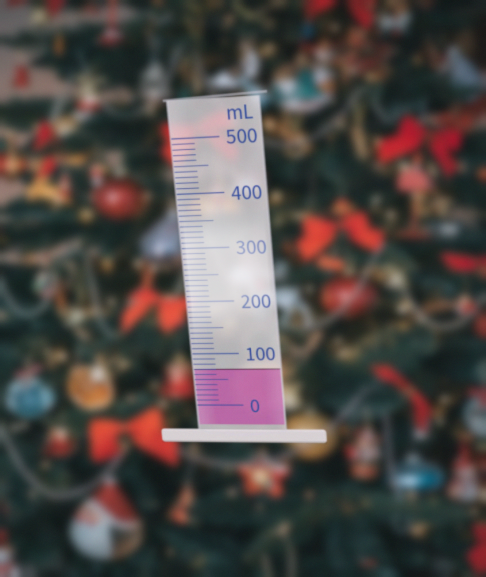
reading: 70 (mL)
